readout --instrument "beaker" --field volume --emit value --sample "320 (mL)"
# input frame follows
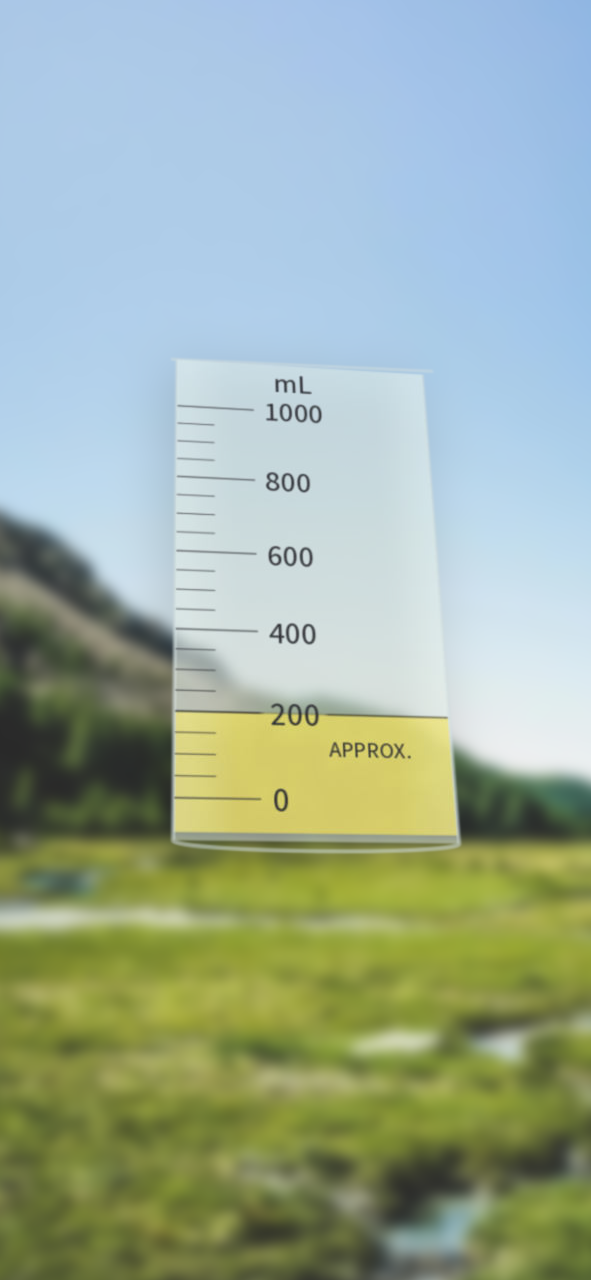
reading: 200 (mL)
